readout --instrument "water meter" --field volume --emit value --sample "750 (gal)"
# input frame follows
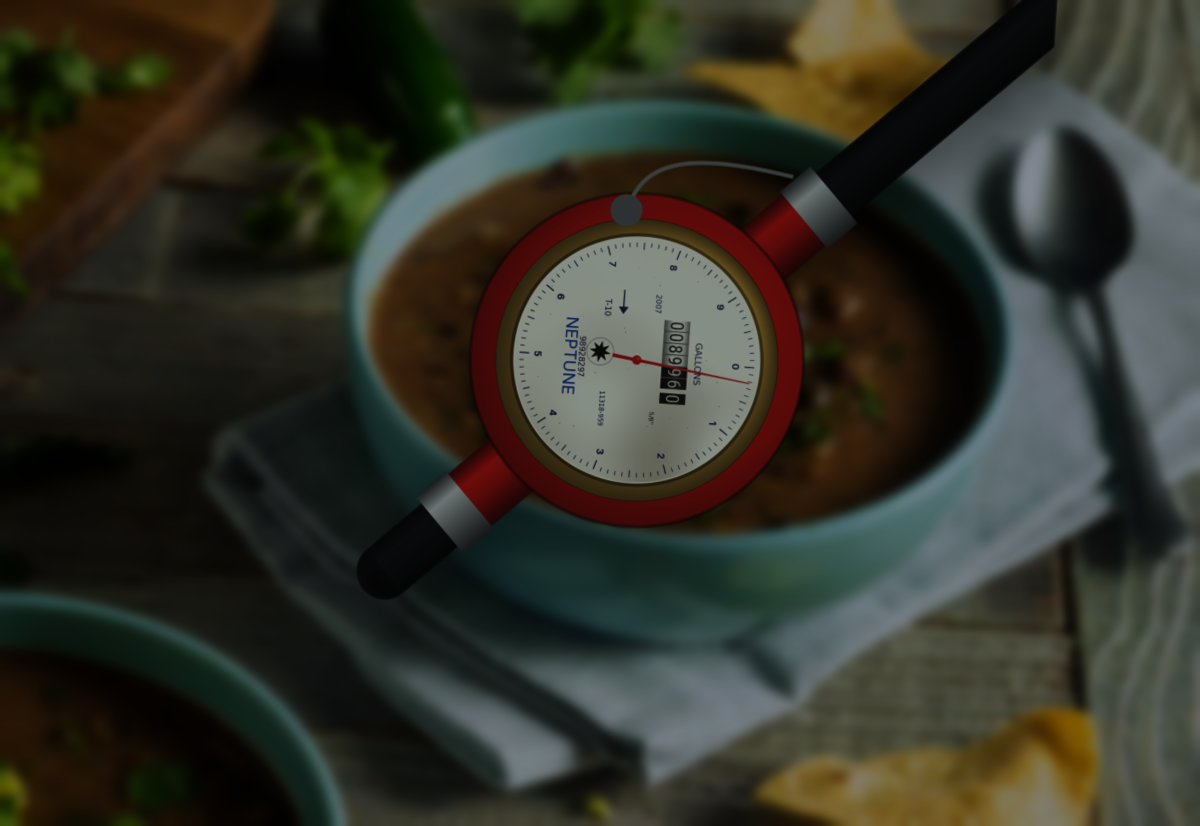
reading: 89960.2 (gal)
